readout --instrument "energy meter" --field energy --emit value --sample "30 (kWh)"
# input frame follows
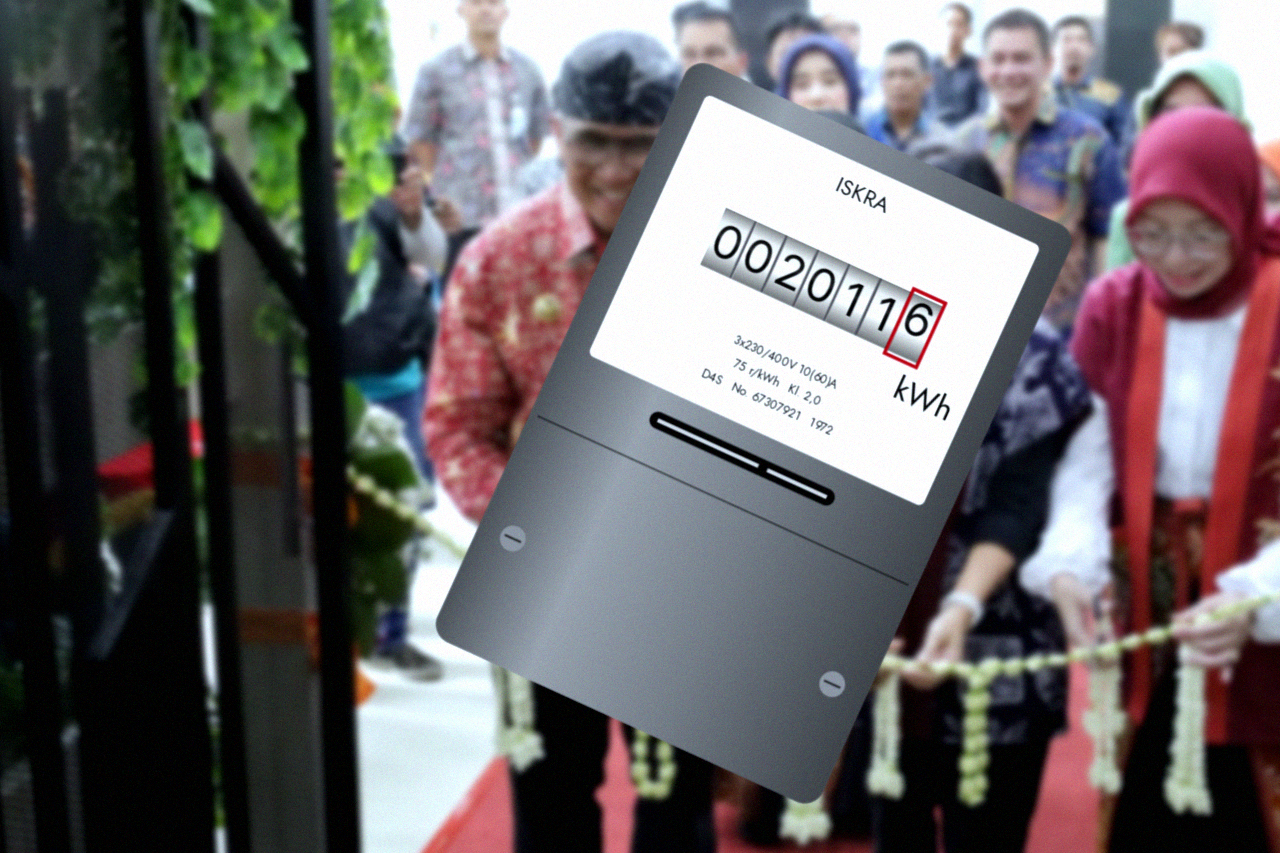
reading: 2011.6 (kWh)
